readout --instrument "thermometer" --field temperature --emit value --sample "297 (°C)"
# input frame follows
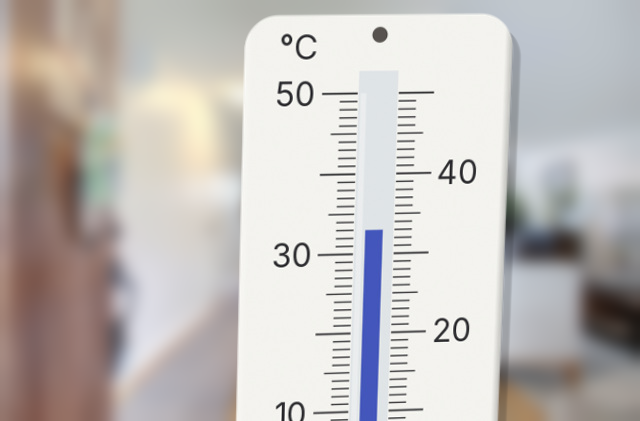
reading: 33 (°C)
